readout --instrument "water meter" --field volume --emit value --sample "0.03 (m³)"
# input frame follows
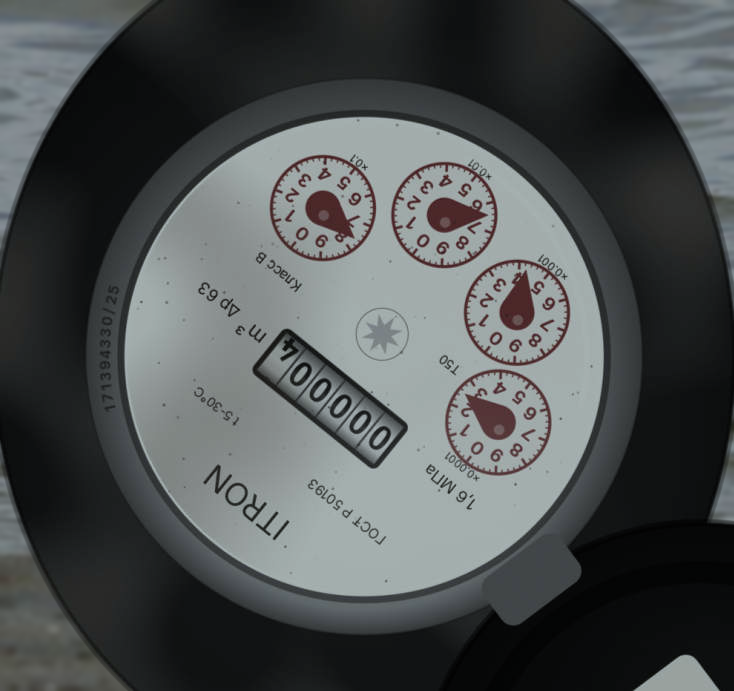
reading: 3.7642 (m³)
